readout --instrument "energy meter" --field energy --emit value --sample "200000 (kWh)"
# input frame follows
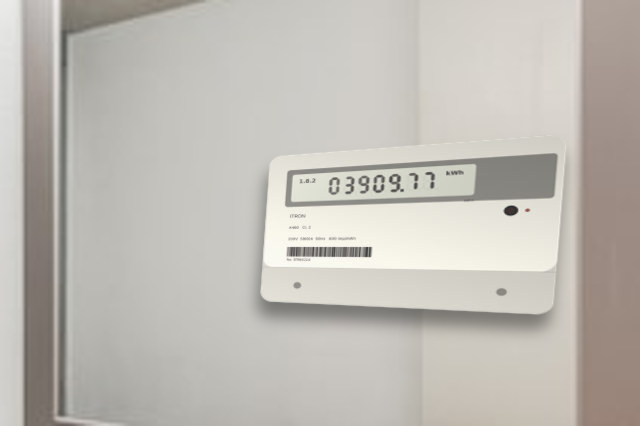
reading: 3909.77 (kWh)
